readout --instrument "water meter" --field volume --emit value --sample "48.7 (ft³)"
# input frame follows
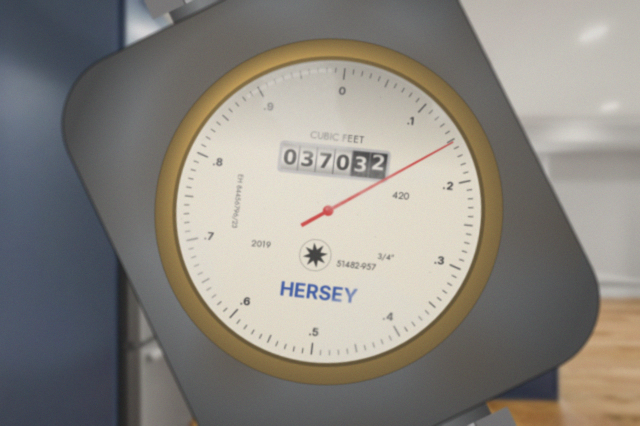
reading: 37032.15 (ft³)
